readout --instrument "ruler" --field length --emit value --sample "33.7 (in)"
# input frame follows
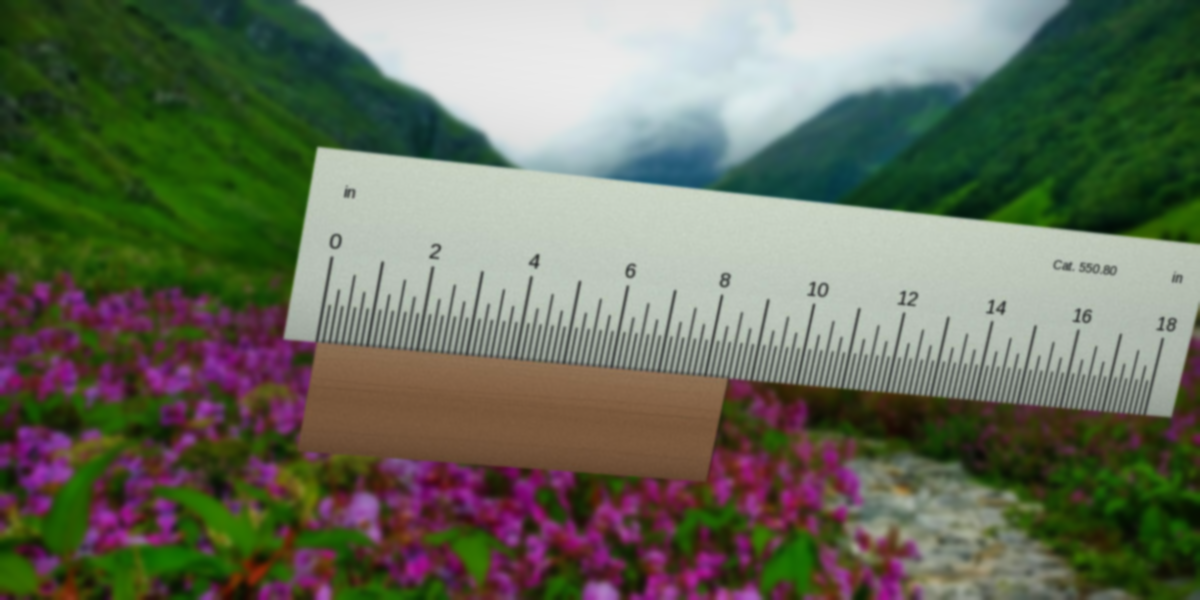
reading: 8.5 (in)
